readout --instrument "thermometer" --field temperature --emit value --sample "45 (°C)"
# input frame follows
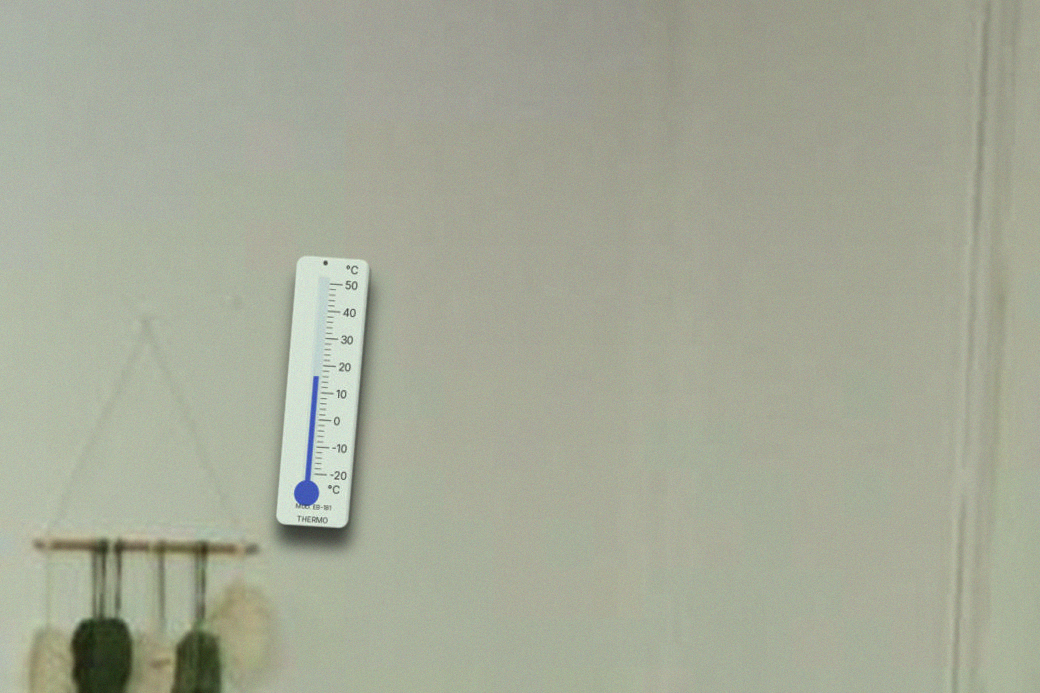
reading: 16 (°C)
